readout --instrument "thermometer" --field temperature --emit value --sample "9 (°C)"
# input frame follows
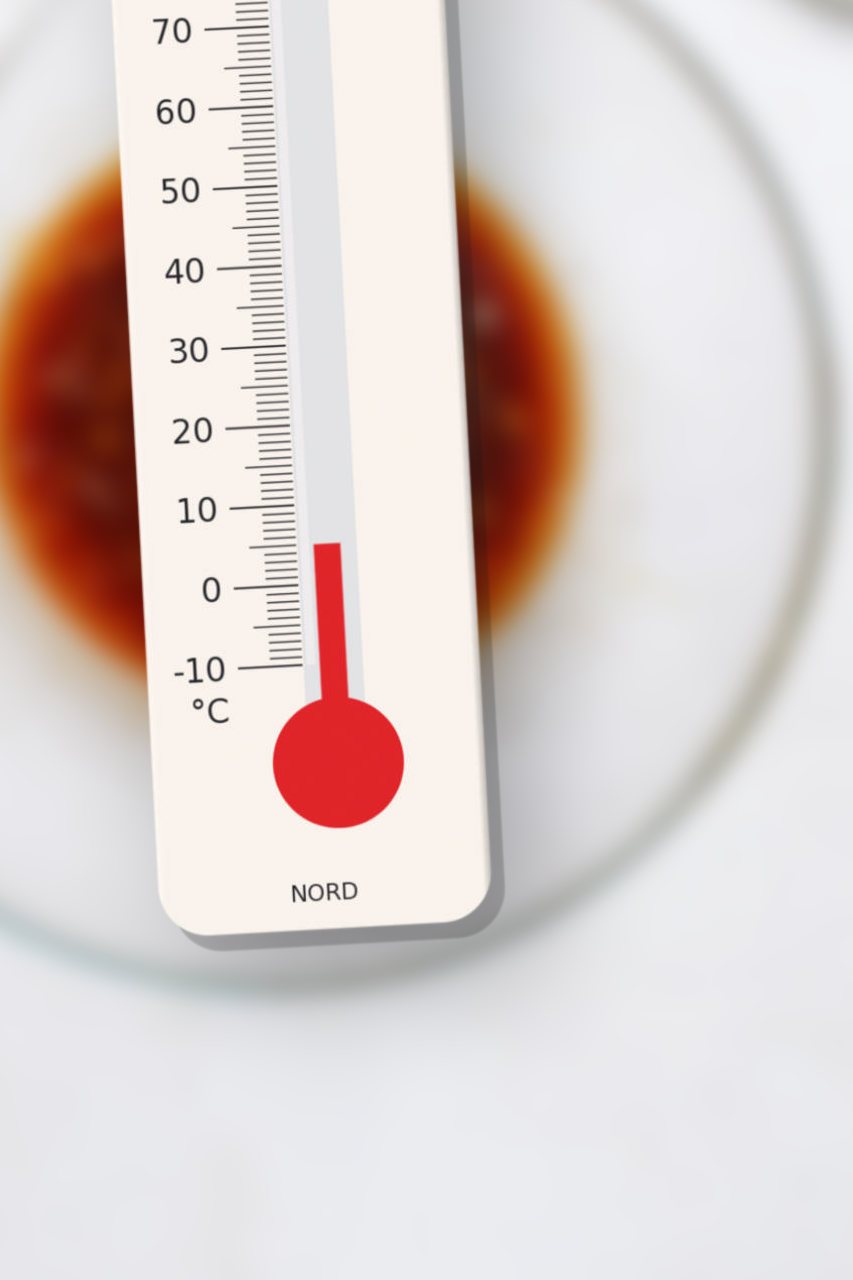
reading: 5 (°C)
